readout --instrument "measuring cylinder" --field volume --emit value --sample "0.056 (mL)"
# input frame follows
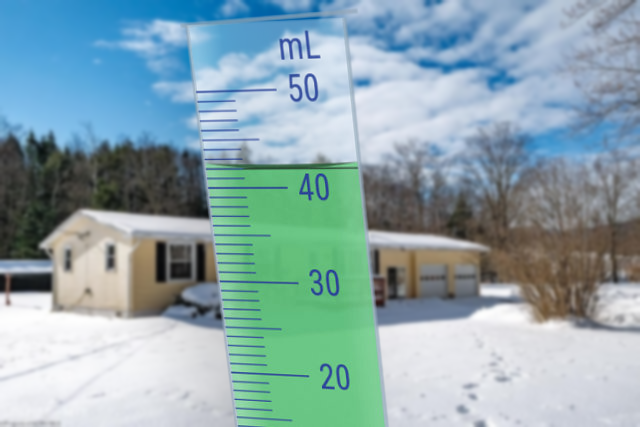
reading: 42 (mL)
